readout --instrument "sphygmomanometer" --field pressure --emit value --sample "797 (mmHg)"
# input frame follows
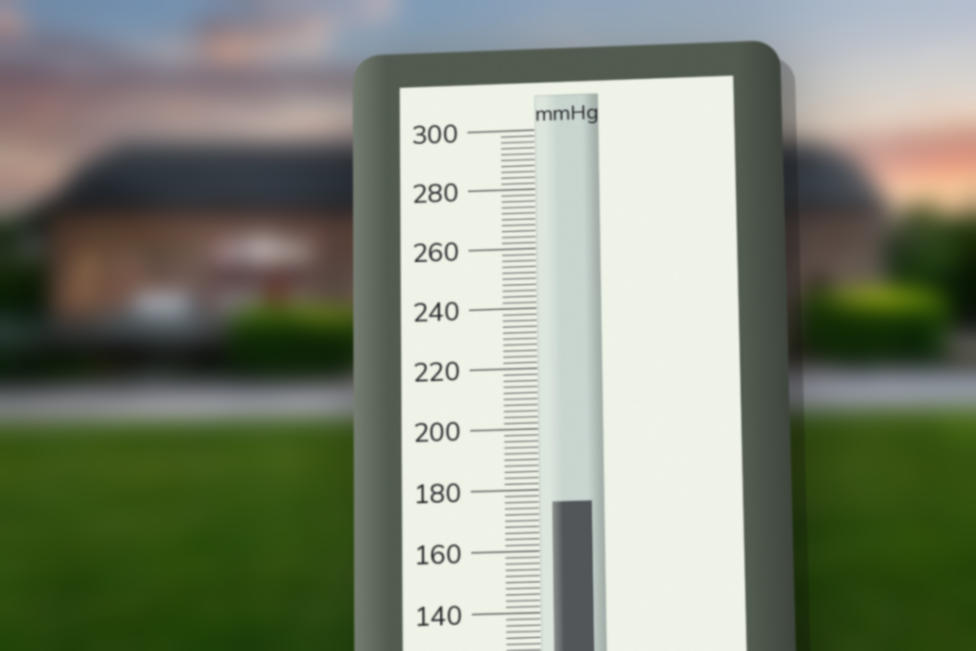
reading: 176 (mmHg)
